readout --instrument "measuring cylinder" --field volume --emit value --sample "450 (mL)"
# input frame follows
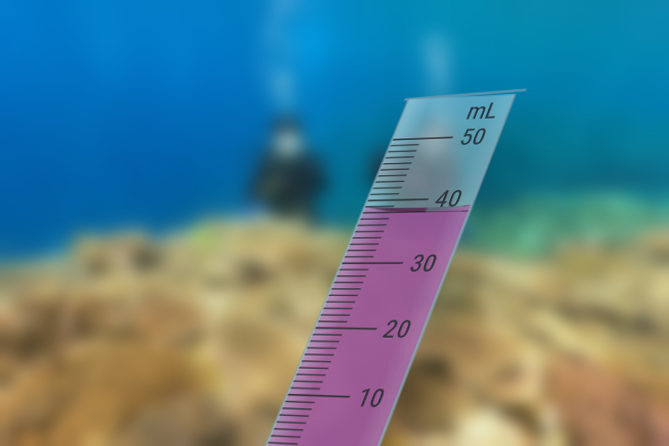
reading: 38 (mL)
